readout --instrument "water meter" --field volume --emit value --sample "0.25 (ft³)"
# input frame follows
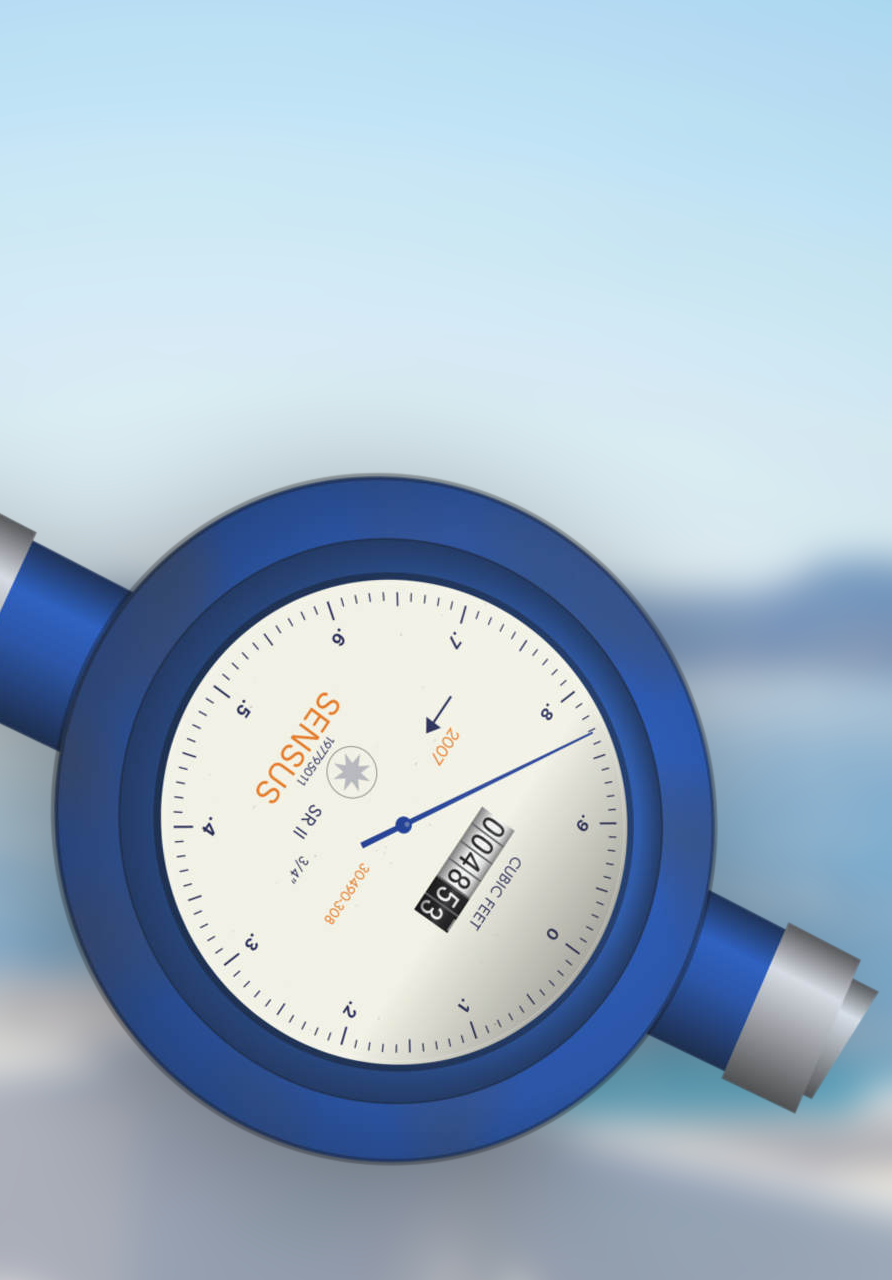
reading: 4852.83 (ft³)
